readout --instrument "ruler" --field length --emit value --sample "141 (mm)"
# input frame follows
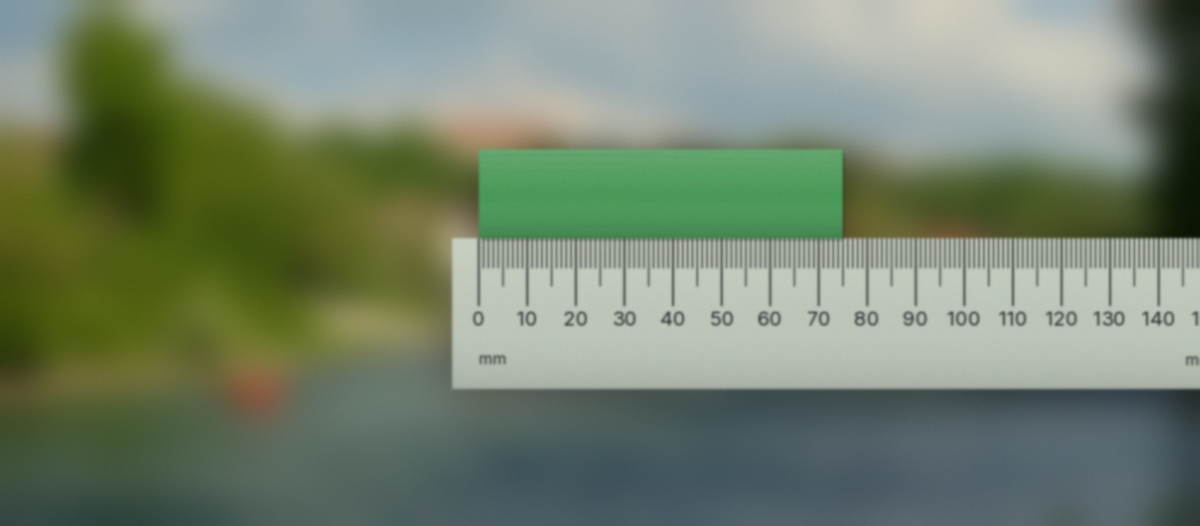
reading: 75 (mm)
